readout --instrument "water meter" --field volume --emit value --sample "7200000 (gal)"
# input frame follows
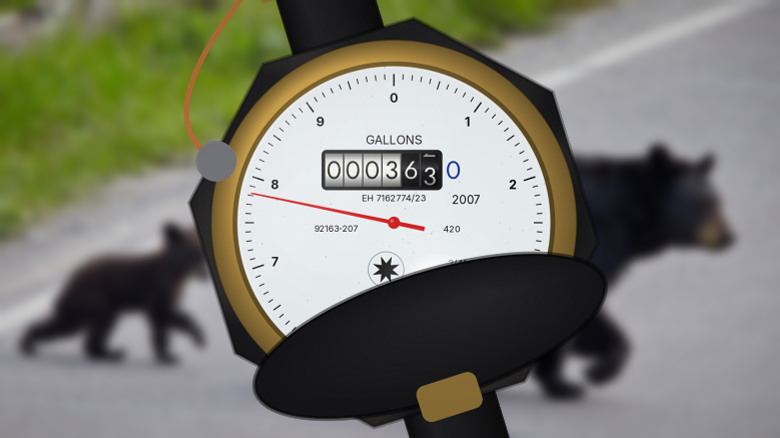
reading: 3627.8 (gal)
